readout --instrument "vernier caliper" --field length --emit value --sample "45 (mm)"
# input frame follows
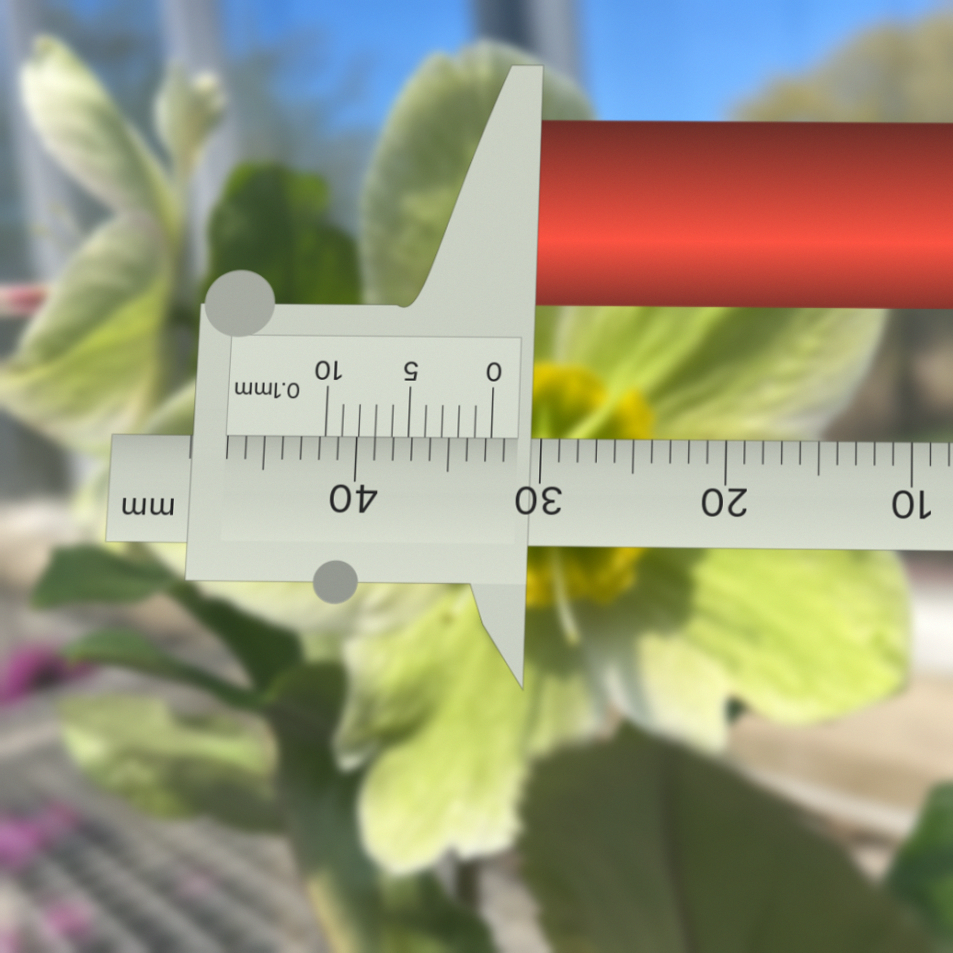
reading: 32.7 (mm)
